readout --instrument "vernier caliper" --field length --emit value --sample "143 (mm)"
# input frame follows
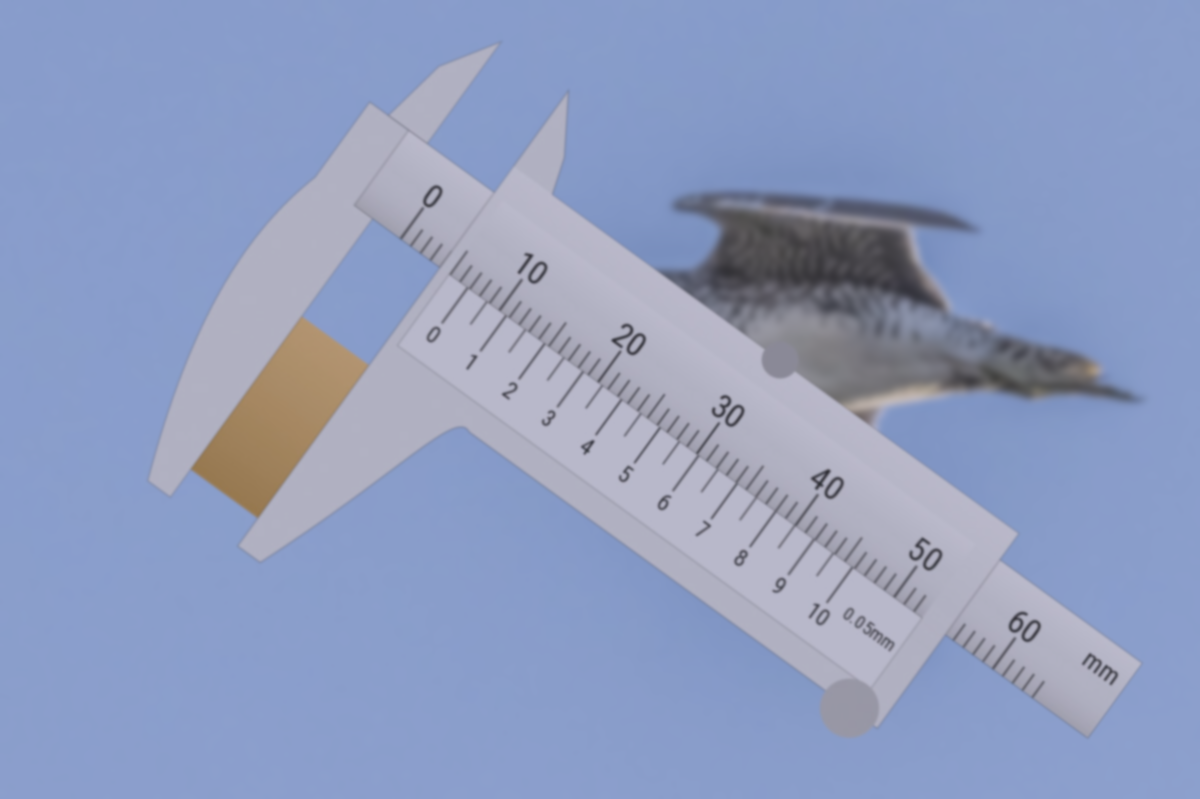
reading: 6.8 (mm)
